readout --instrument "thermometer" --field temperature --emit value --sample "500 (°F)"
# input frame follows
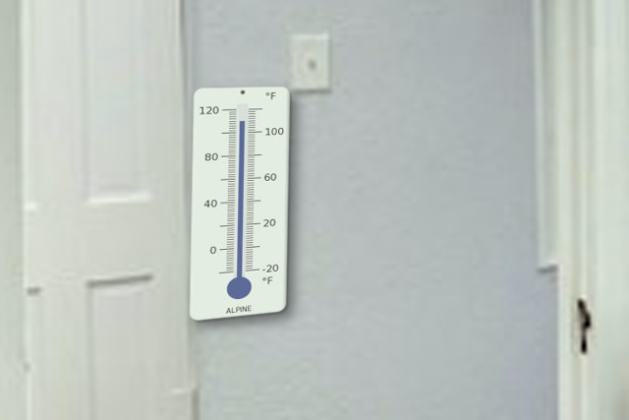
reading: 110 (°F)
